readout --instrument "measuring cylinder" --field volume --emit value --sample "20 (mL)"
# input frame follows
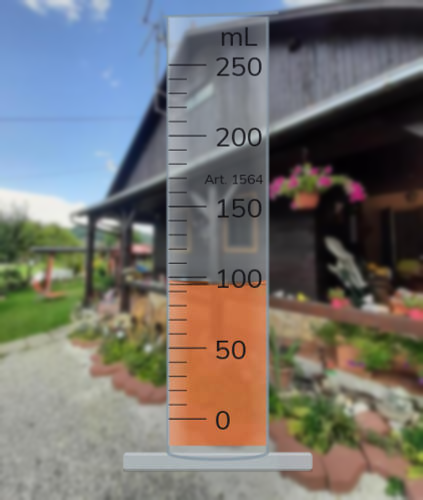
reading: 95 (mL)
